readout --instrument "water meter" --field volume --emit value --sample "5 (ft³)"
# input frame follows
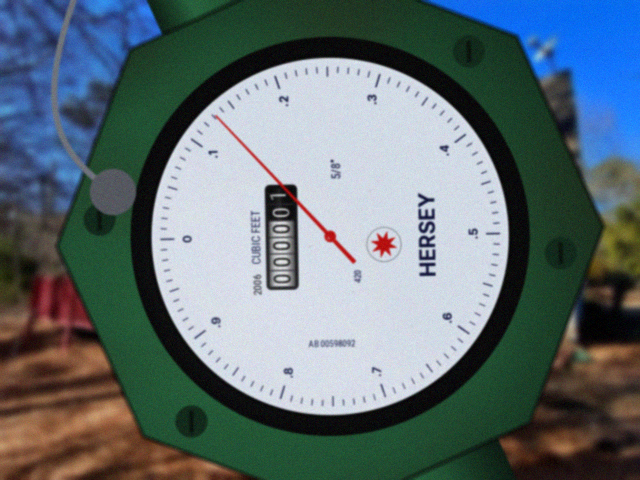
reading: 1.13 (ft³)
